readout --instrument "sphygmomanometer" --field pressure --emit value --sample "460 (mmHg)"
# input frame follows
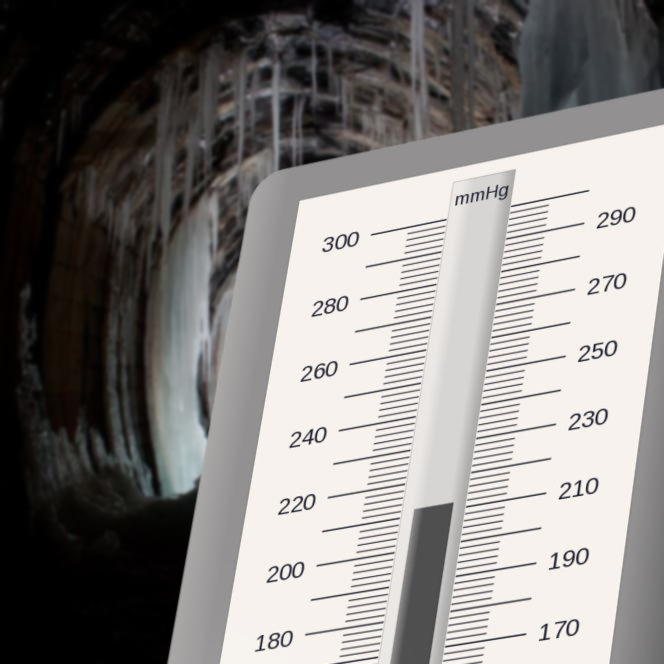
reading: 212 (mmHg)
